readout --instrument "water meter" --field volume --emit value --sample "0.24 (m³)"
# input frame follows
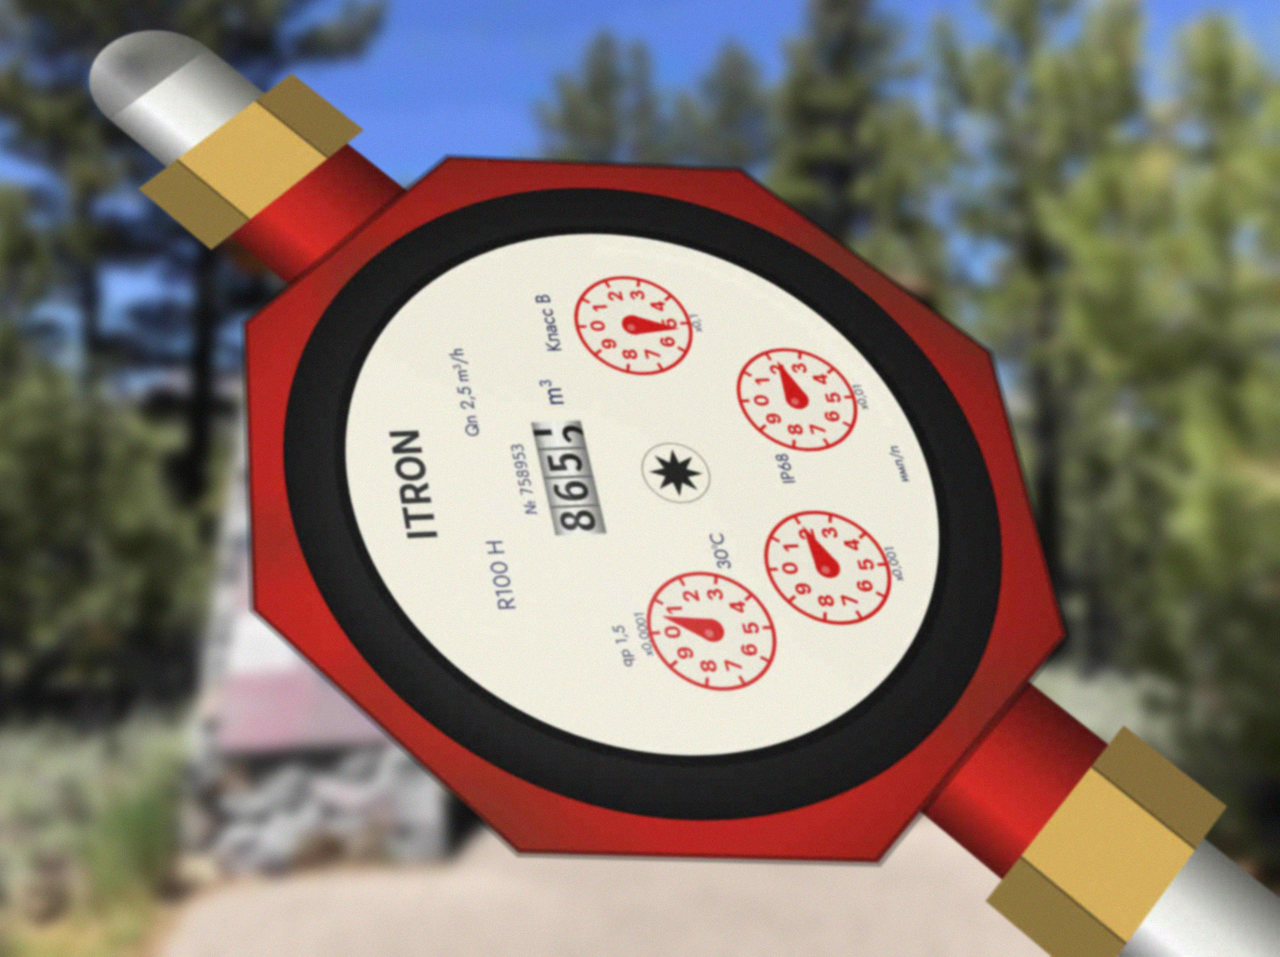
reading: 8651.5220 (m³)
